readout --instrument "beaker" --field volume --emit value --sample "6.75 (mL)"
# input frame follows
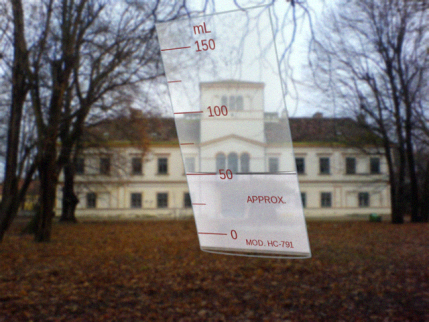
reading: 50 (mL)
